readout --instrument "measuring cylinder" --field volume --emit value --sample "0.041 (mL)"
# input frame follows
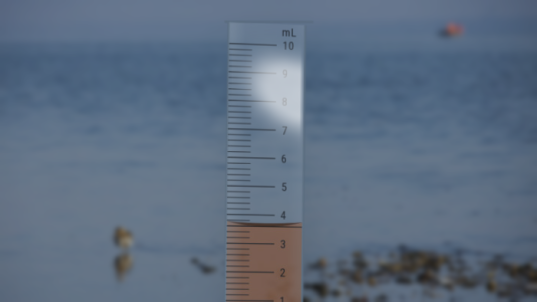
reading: 3.6 (mL)
